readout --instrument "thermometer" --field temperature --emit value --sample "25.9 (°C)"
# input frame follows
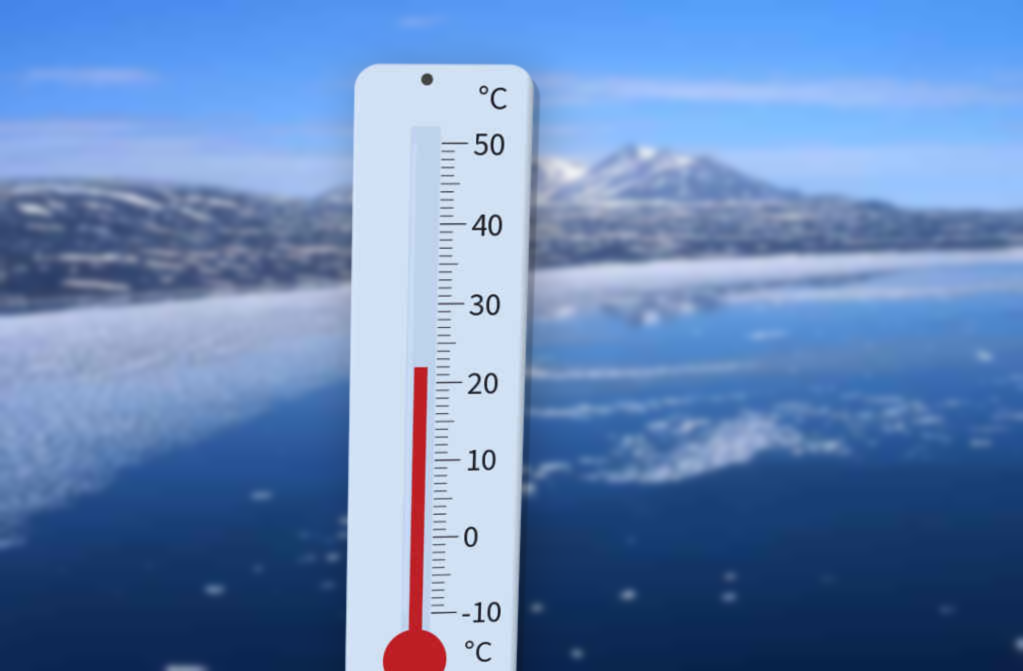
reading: 22 (°C)
